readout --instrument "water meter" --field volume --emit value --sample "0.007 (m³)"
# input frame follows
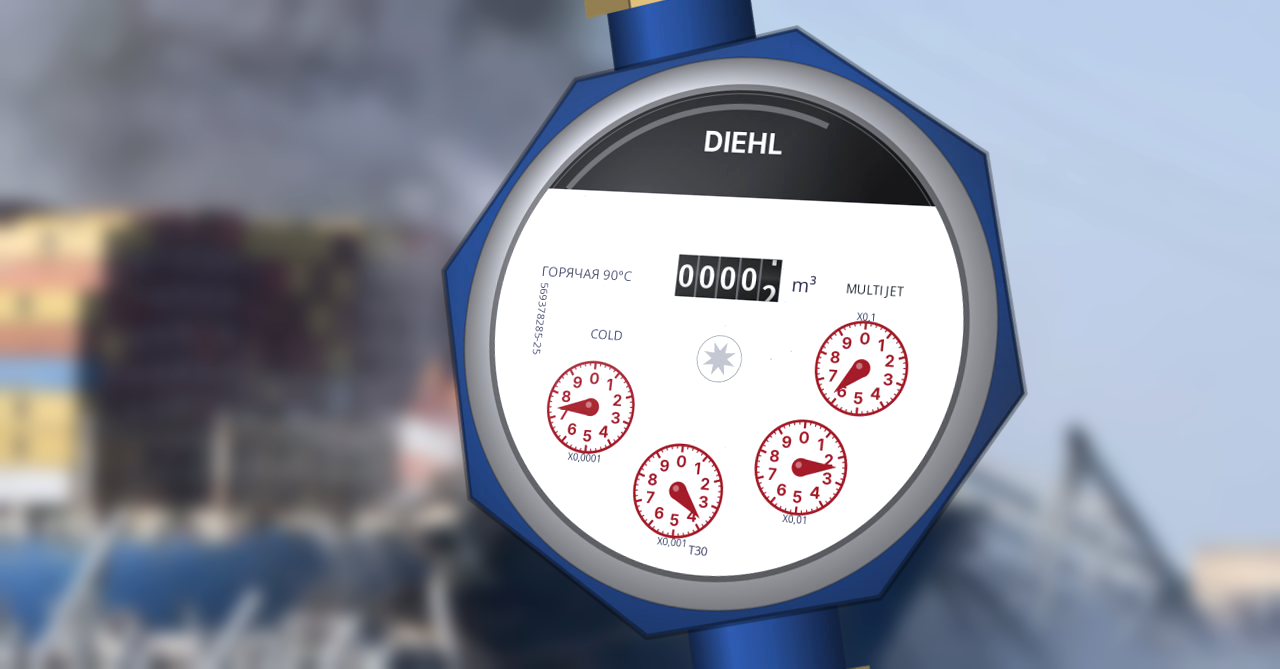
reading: 1.6237 (m³)
